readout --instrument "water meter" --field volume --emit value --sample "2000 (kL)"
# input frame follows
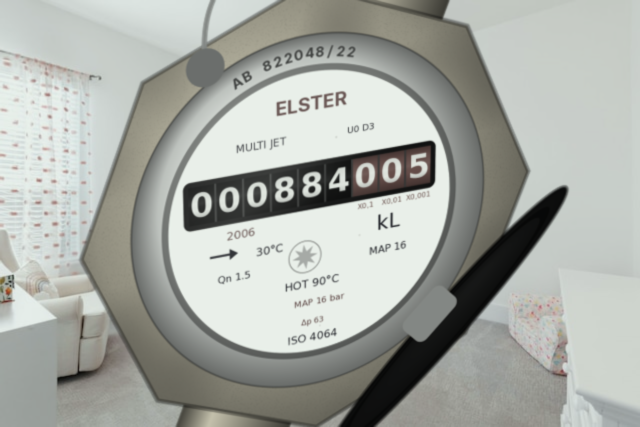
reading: 884.005 (kL)
